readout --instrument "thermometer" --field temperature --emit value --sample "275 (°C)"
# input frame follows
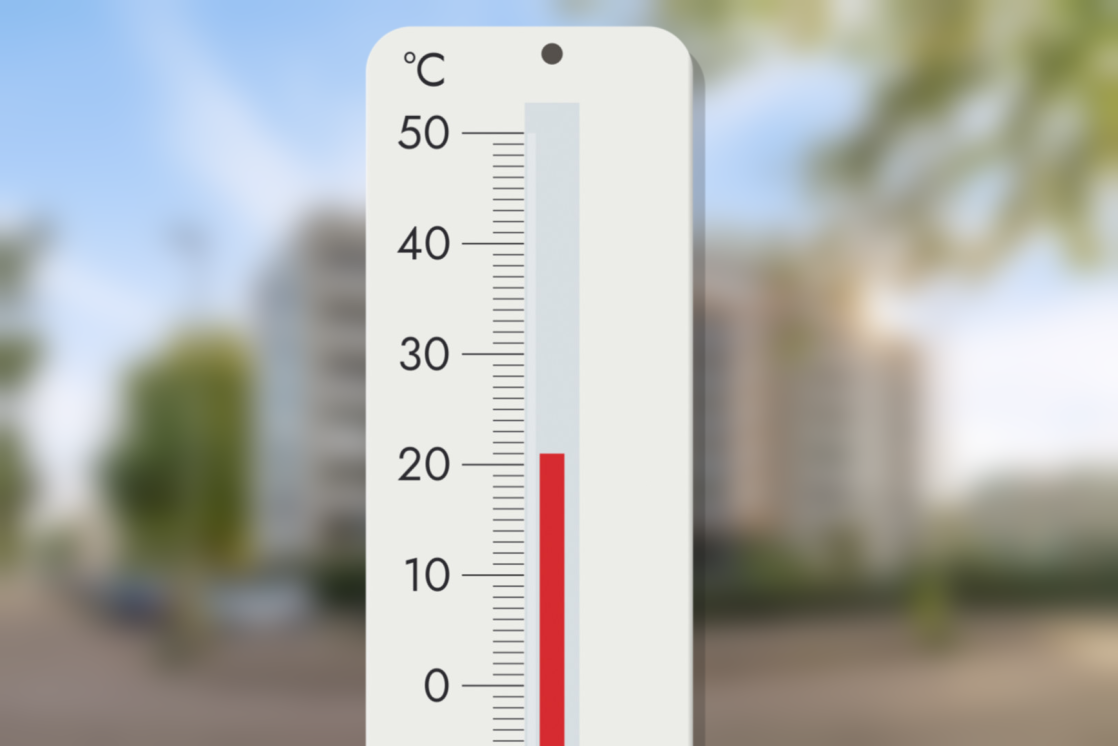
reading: 21 (°C)
